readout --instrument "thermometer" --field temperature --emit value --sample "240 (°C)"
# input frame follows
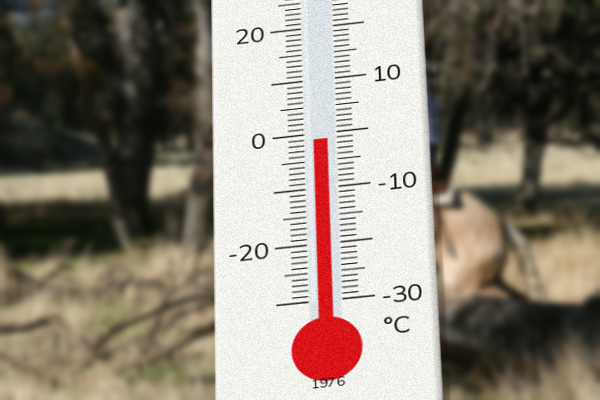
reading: -1 (°C)
